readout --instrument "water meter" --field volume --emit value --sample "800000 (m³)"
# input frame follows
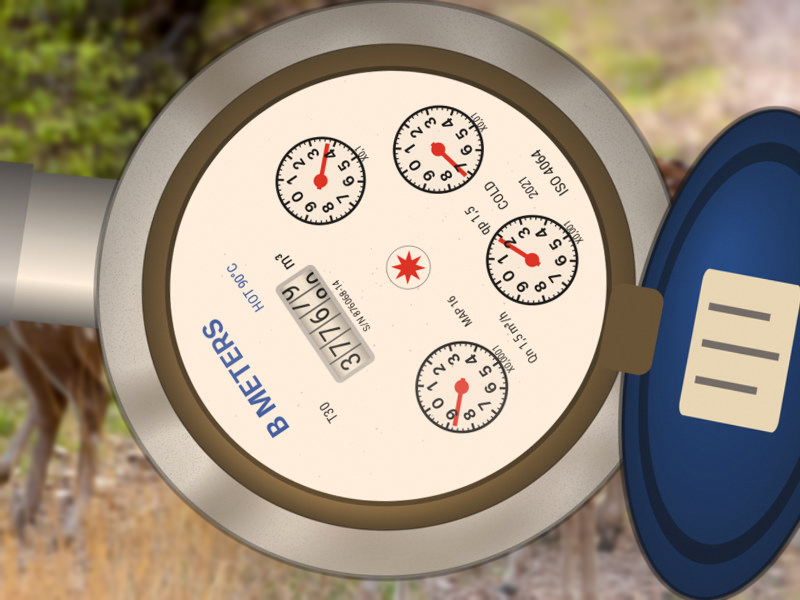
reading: 377679.3718 (m³)
